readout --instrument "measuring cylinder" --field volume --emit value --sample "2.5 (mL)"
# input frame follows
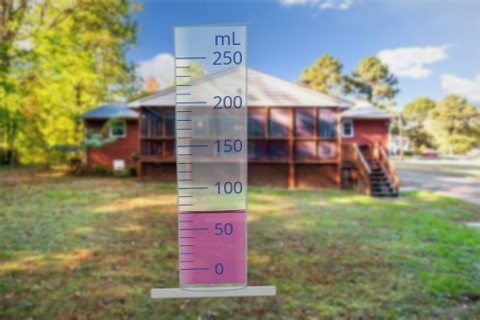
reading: 70 (mL)
